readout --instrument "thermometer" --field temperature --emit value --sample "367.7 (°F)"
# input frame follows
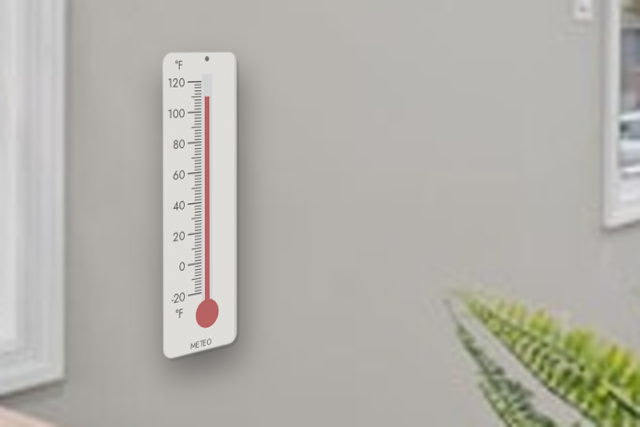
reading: 110 (°F)
